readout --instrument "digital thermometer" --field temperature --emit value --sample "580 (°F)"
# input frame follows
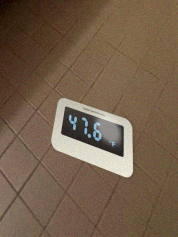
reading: 47.6 (°F)
